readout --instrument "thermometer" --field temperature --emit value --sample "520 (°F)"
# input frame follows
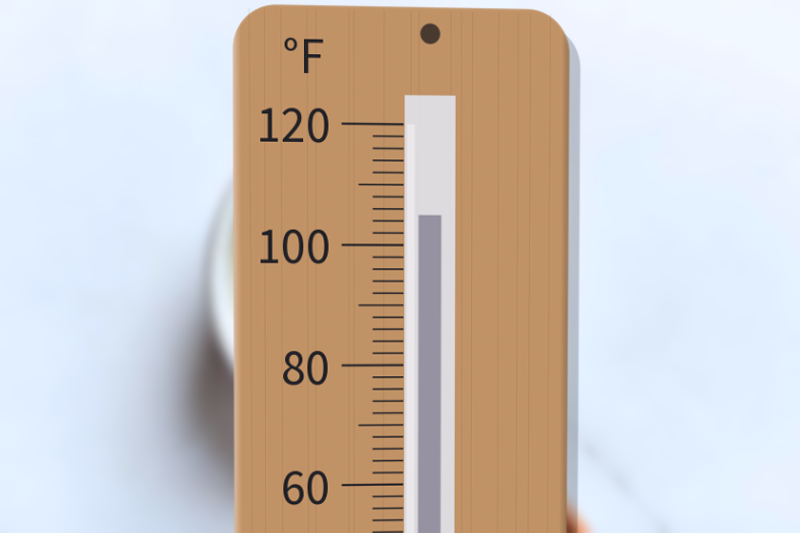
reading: 105 (°F)
